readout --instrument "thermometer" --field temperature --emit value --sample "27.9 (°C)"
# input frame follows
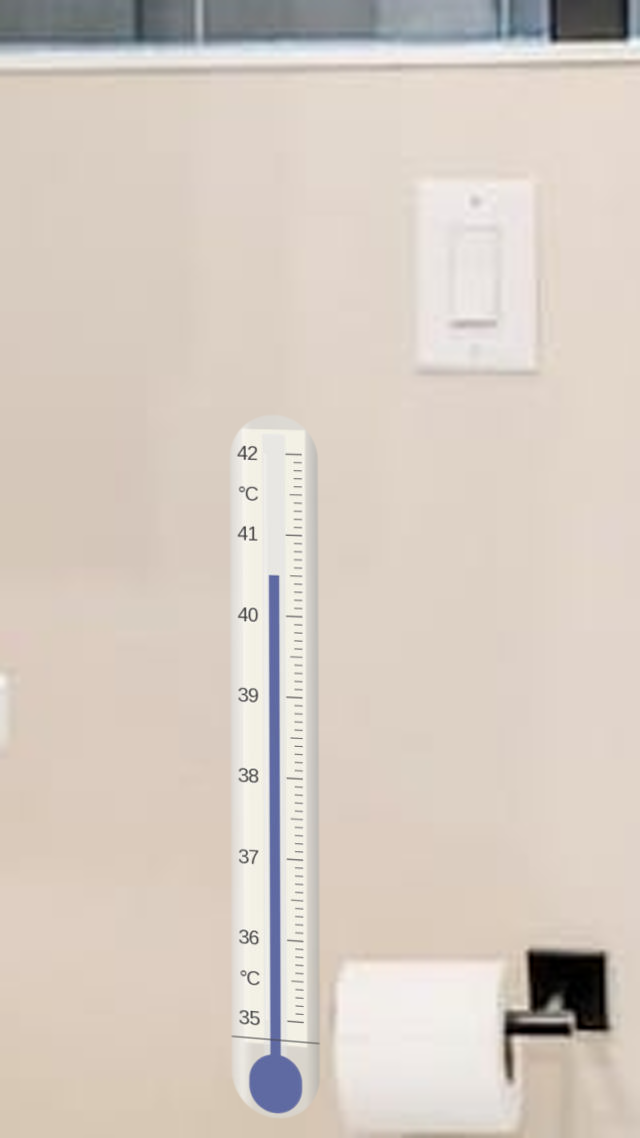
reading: 40.5 (°C)
